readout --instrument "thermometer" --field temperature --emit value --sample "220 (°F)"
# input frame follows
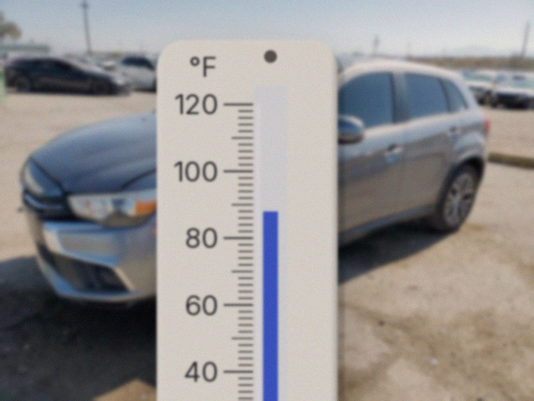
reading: 88 (°F)
